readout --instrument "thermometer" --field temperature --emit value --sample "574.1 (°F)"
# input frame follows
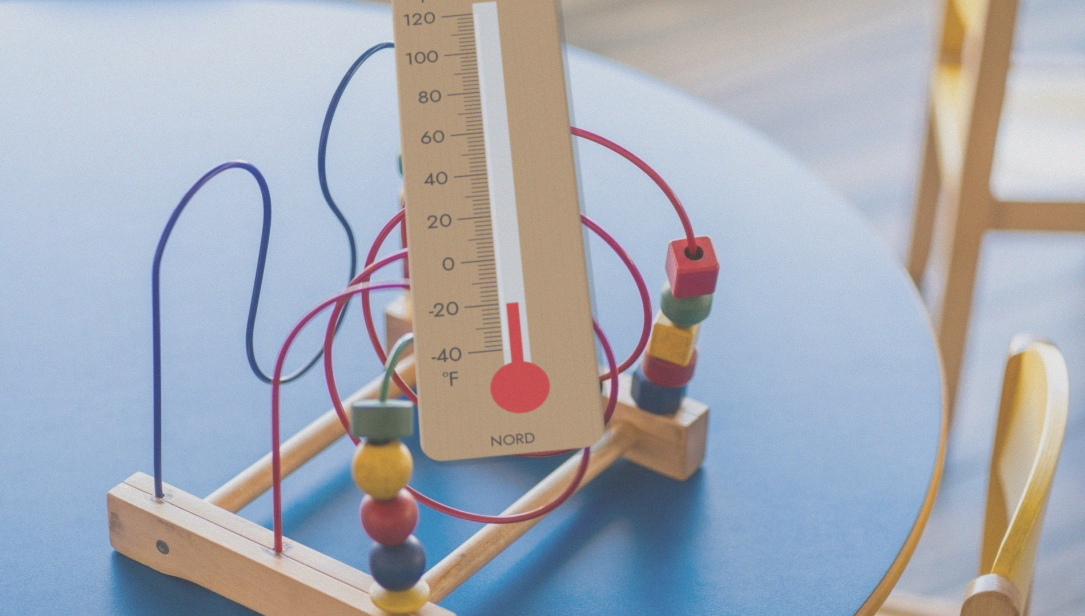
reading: -20 (°F)
